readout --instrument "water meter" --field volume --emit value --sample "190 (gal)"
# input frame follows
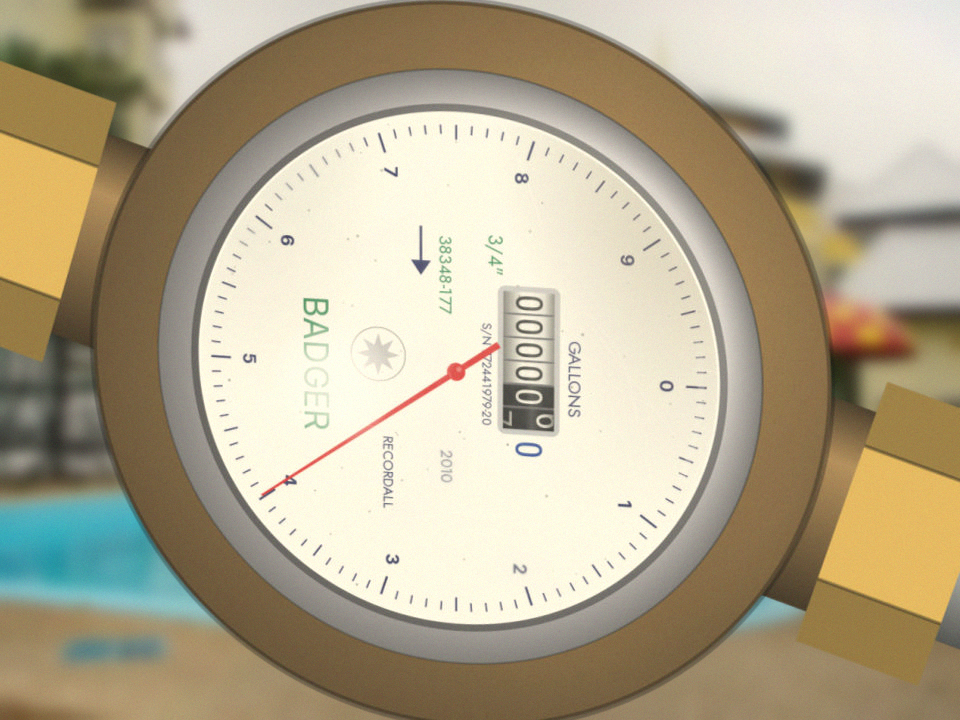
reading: 64.0 (gal)
